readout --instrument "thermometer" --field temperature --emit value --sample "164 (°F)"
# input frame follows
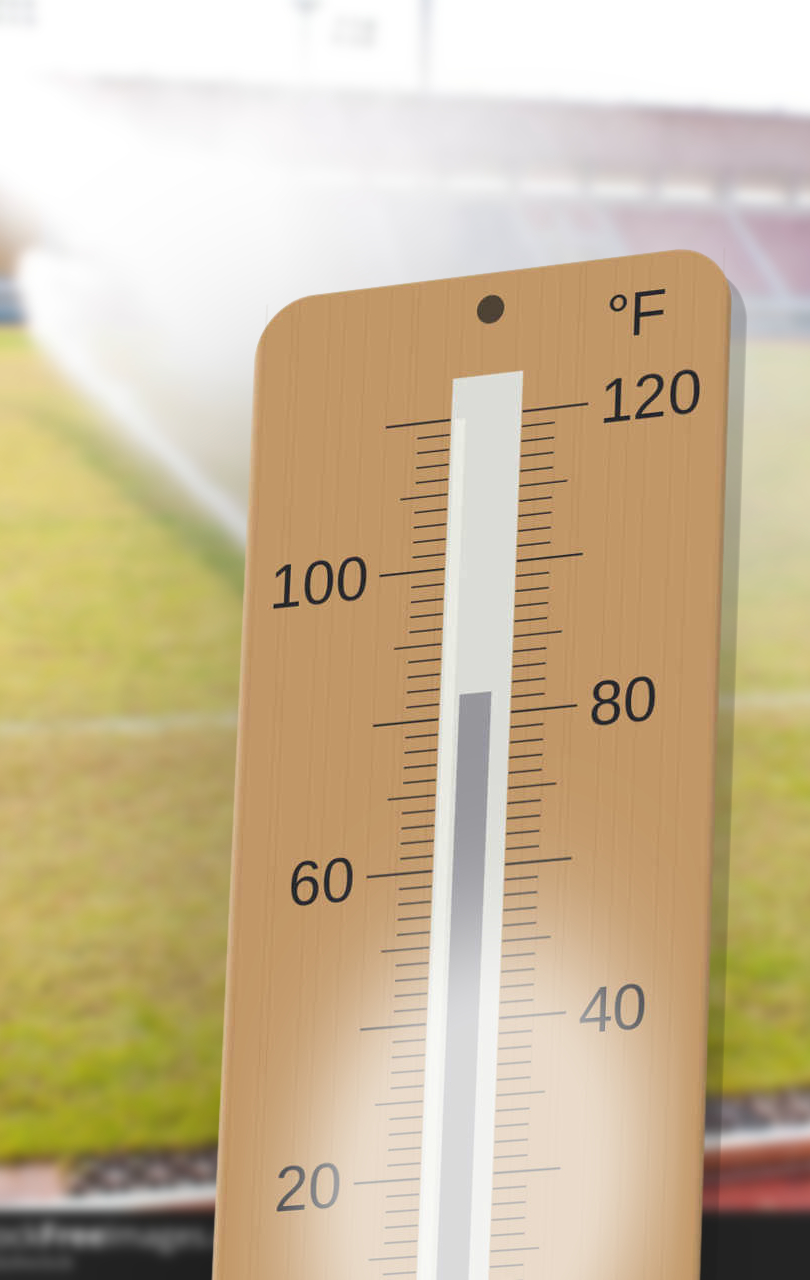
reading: 83 (°F)
